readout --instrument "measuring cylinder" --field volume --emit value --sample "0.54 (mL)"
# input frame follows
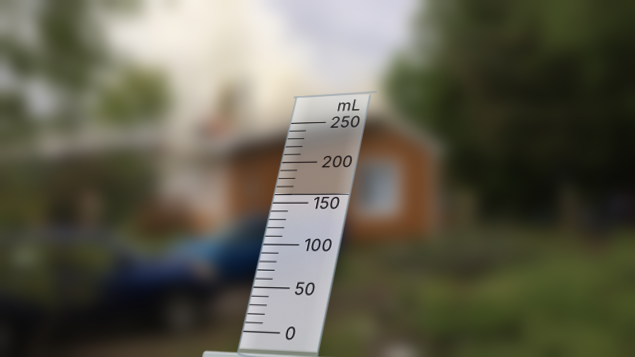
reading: 160 (mL)
